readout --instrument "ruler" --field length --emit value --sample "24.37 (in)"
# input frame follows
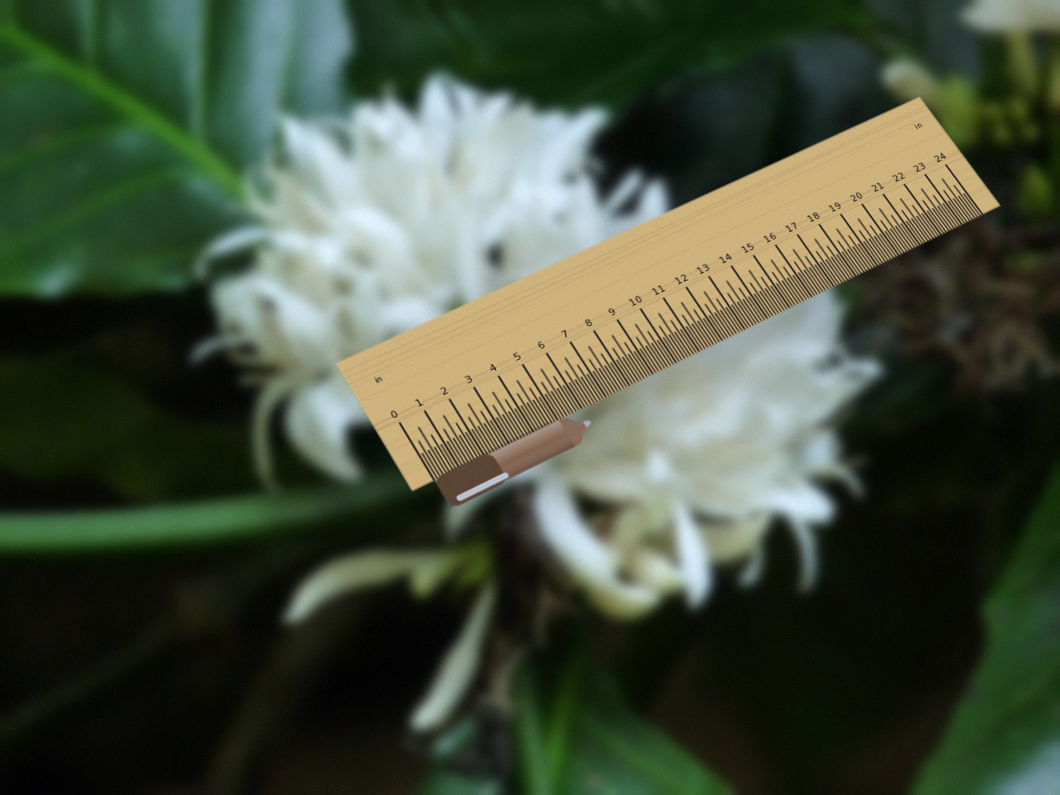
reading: 6 (in)
